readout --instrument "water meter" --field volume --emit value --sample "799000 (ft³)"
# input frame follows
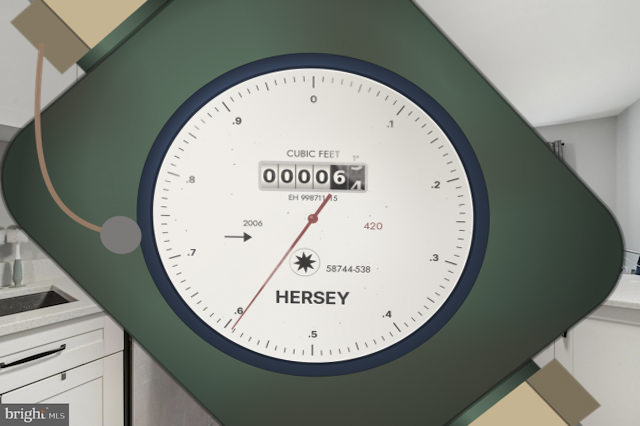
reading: 63.59 (ft³)
